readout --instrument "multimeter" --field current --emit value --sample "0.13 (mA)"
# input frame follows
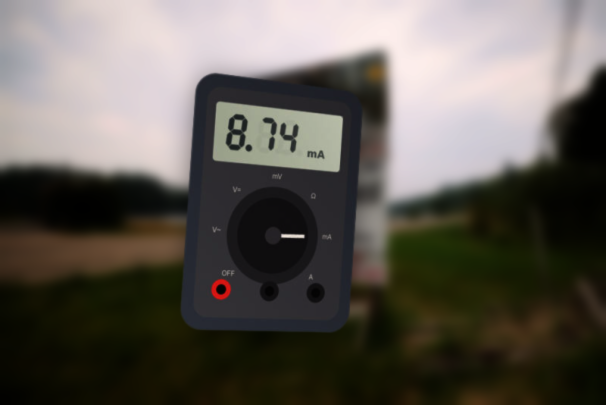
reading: 8.74 (mA)
